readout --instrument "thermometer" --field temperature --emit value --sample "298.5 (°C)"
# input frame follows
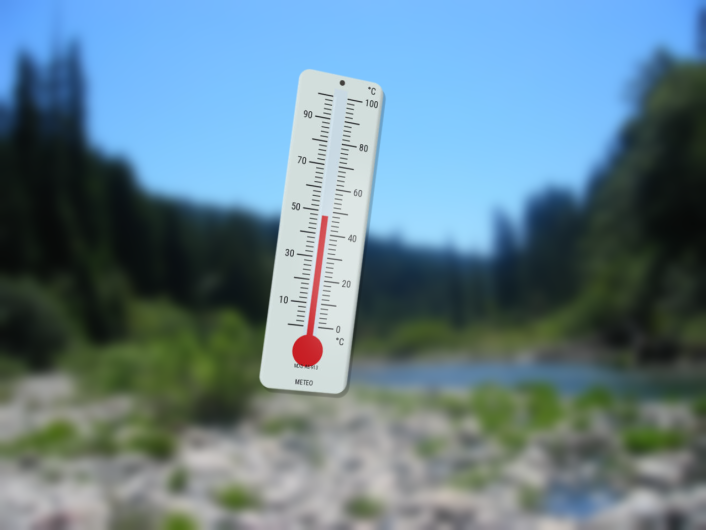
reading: 48 (°C)
